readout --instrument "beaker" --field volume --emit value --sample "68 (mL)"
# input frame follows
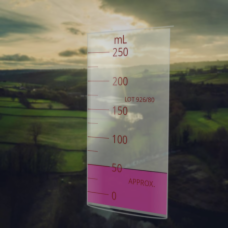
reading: 50 (mL)
